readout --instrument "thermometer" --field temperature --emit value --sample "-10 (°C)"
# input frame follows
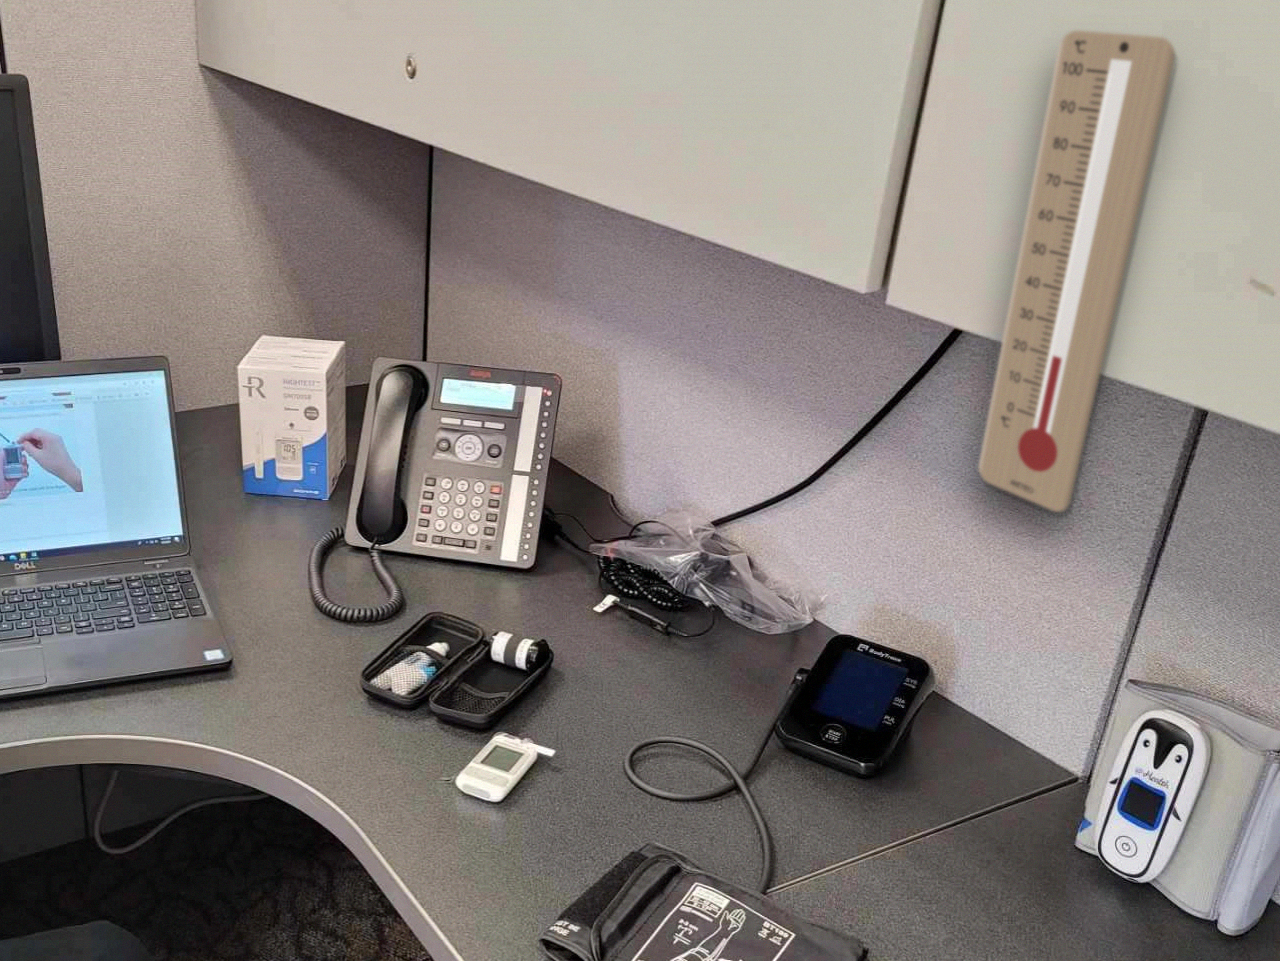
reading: 20 (°C)
